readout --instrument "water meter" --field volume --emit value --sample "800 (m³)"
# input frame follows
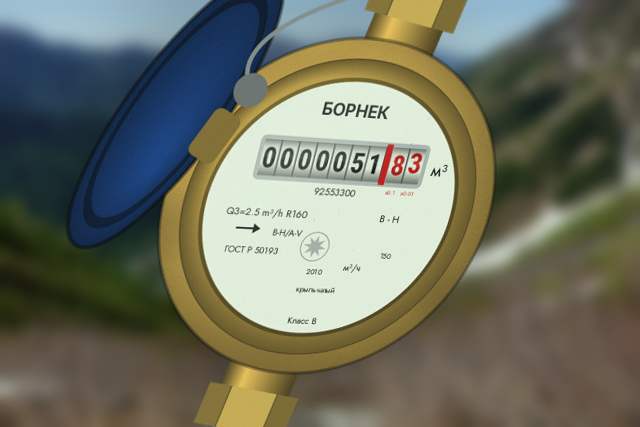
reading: 51.83 (m³)
